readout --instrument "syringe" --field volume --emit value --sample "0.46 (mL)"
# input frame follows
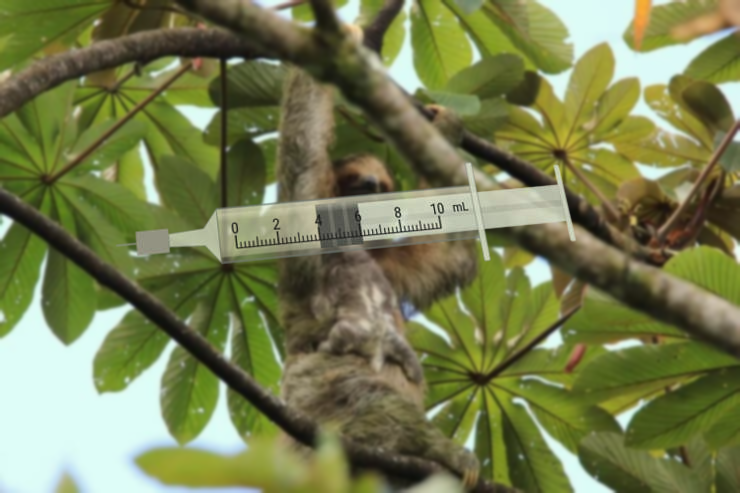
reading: 4 (mL)
